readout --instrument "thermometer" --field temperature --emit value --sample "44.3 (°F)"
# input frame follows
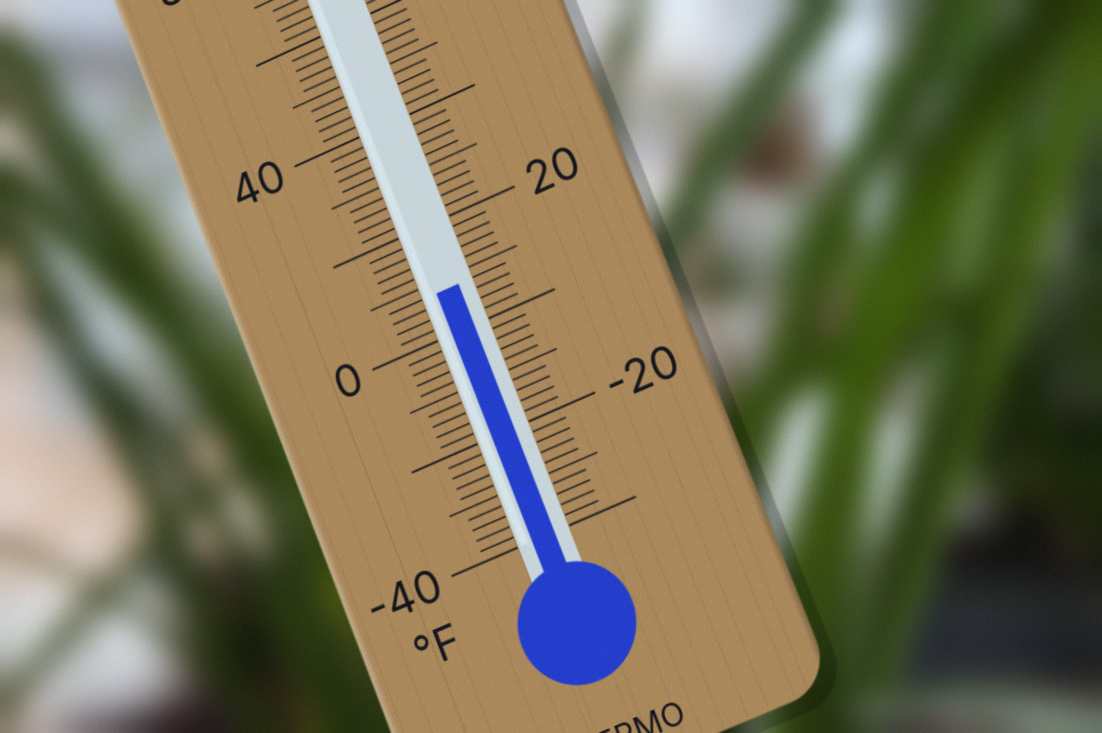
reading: 8 (°F)
